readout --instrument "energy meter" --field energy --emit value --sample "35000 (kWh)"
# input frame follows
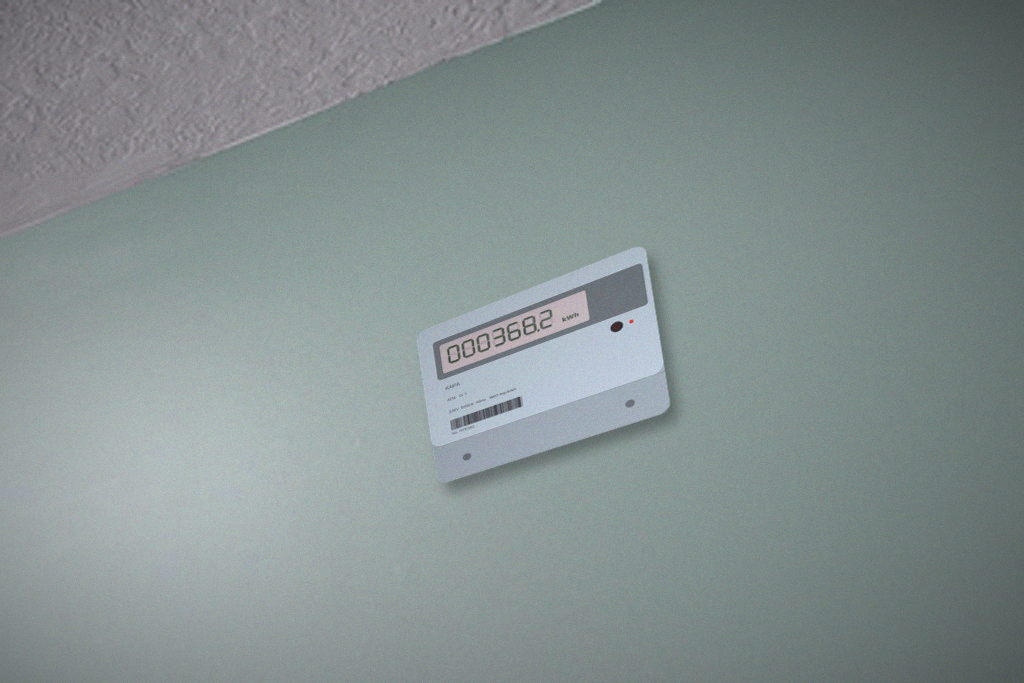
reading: 368.2 (kWh)
